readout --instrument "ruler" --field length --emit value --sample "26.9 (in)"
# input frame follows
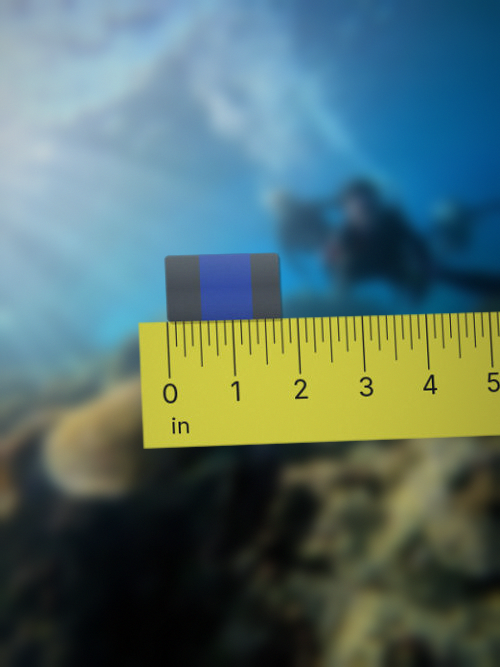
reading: 1.75 (in)
